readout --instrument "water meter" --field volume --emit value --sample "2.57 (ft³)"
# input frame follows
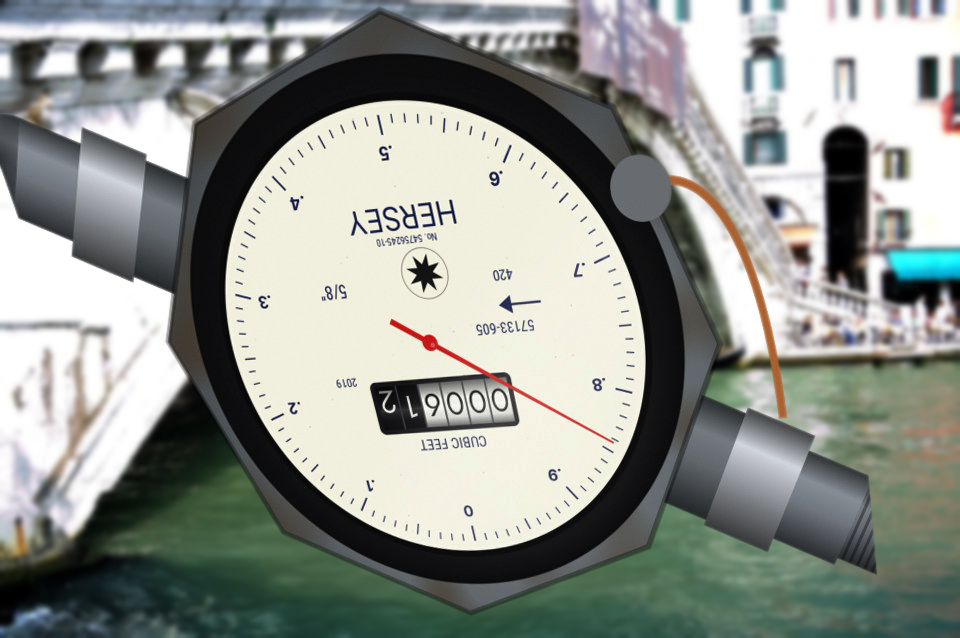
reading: 611.84 (ft³)
